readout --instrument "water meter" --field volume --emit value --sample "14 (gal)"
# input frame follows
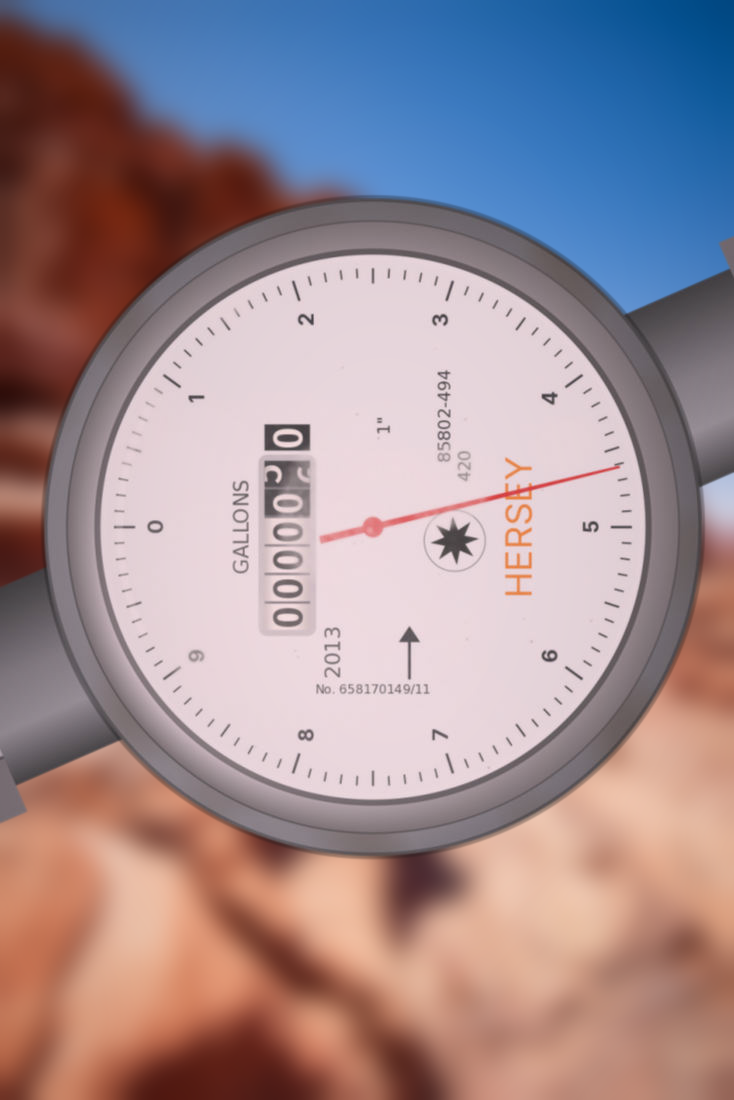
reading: 54.6 (gal)
